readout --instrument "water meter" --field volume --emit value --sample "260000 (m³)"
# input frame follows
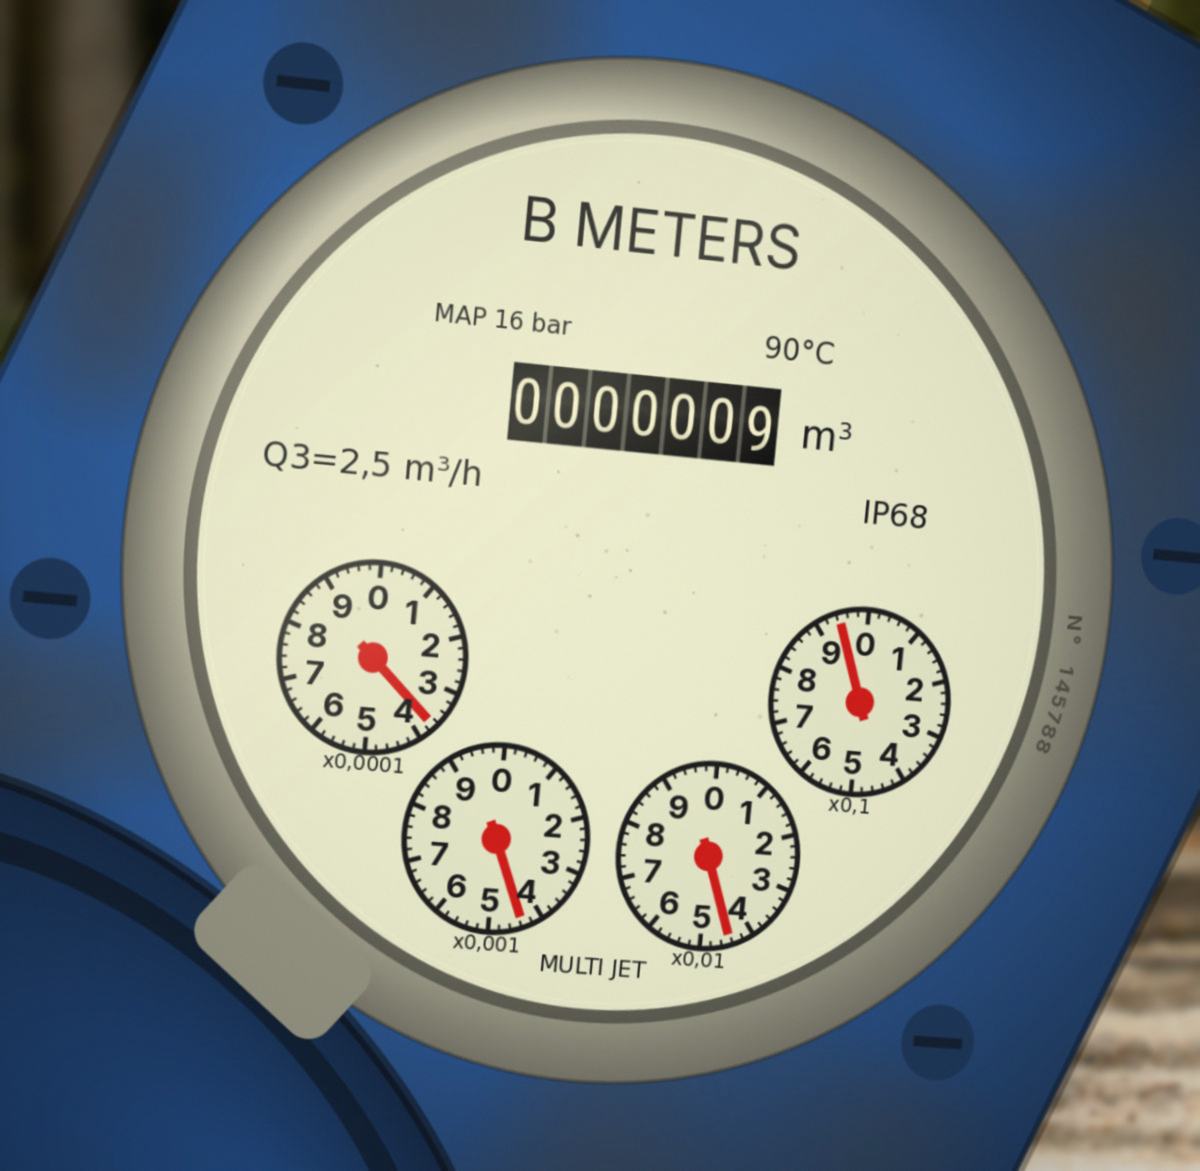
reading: 8.9443 (m³)
